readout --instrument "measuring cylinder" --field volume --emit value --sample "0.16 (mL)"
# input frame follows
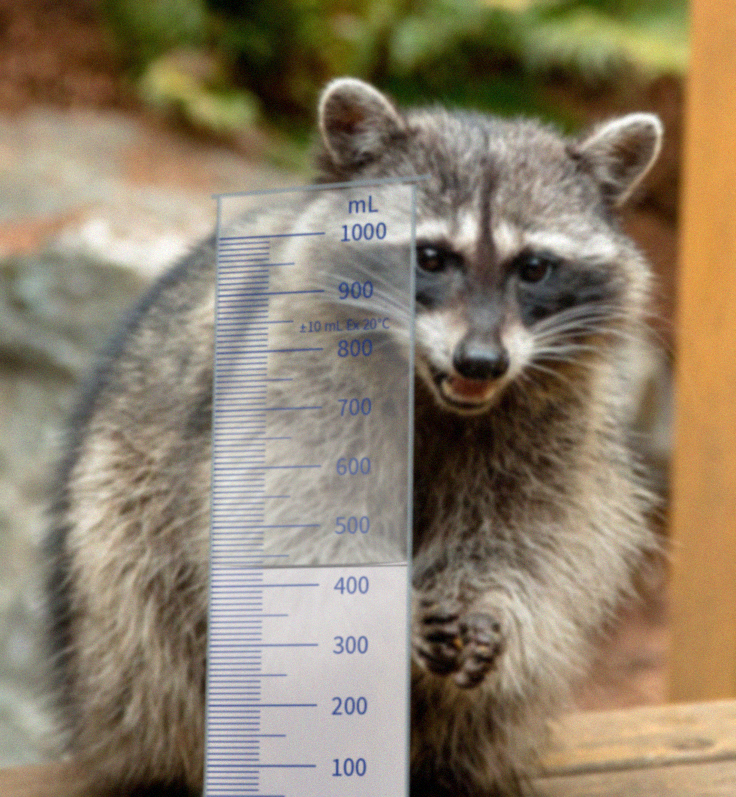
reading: 430 (mL)
